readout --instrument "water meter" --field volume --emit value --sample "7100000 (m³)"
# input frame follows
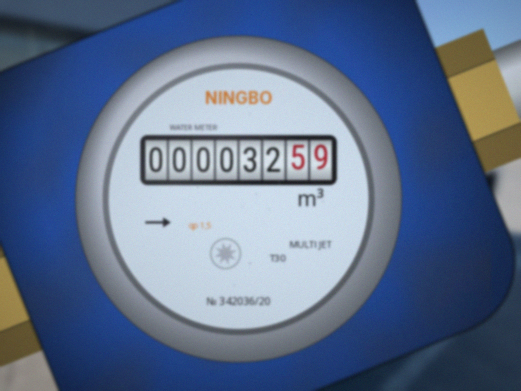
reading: 32.59 (m³)
